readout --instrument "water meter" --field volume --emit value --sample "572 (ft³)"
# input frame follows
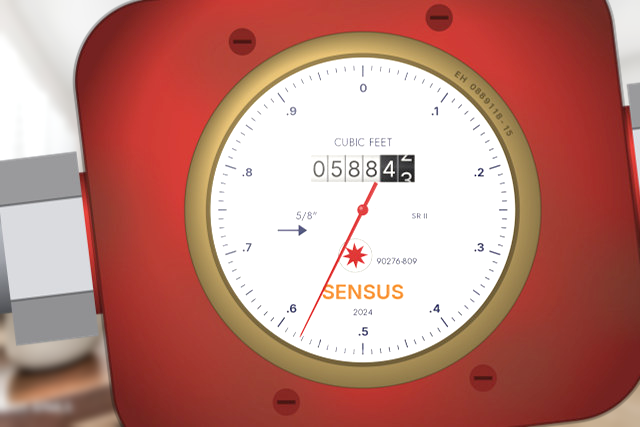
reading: 58842.57 (ft³)
